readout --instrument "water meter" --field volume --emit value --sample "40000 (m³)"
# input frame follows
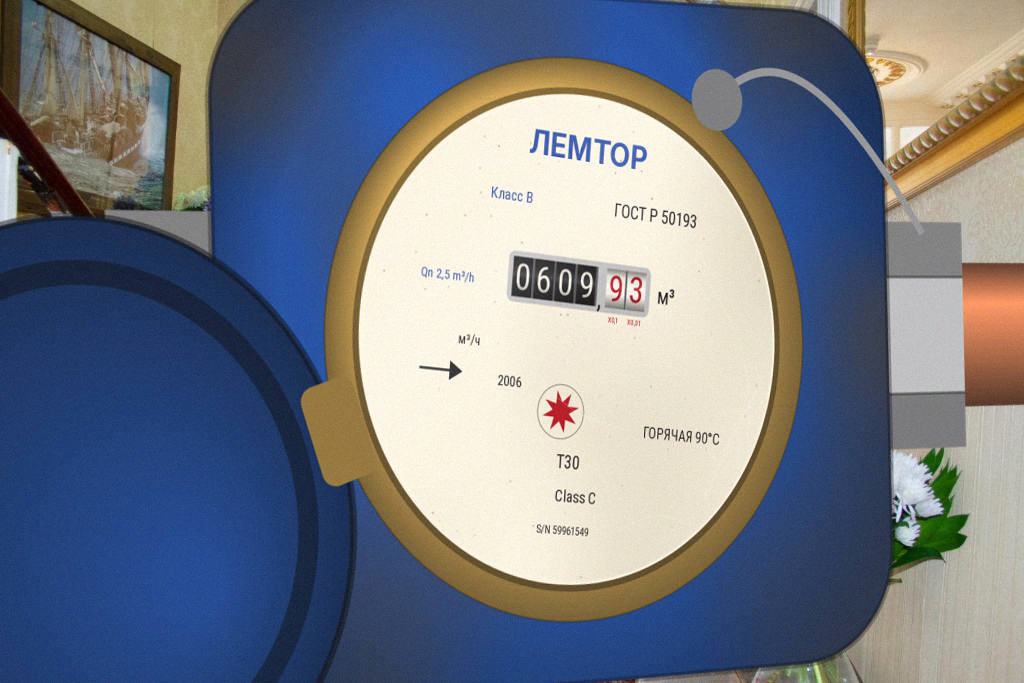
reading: 609.93 (m³)
